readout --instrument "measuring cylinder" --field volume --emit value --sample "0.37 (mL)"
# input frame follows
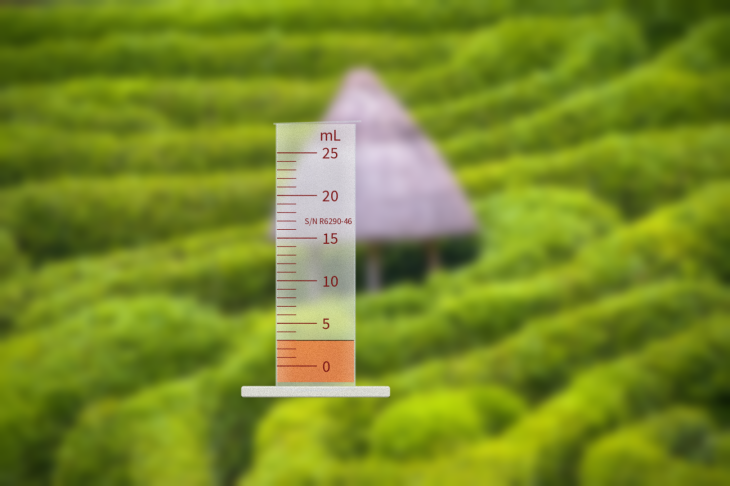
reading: 3 (mL)
